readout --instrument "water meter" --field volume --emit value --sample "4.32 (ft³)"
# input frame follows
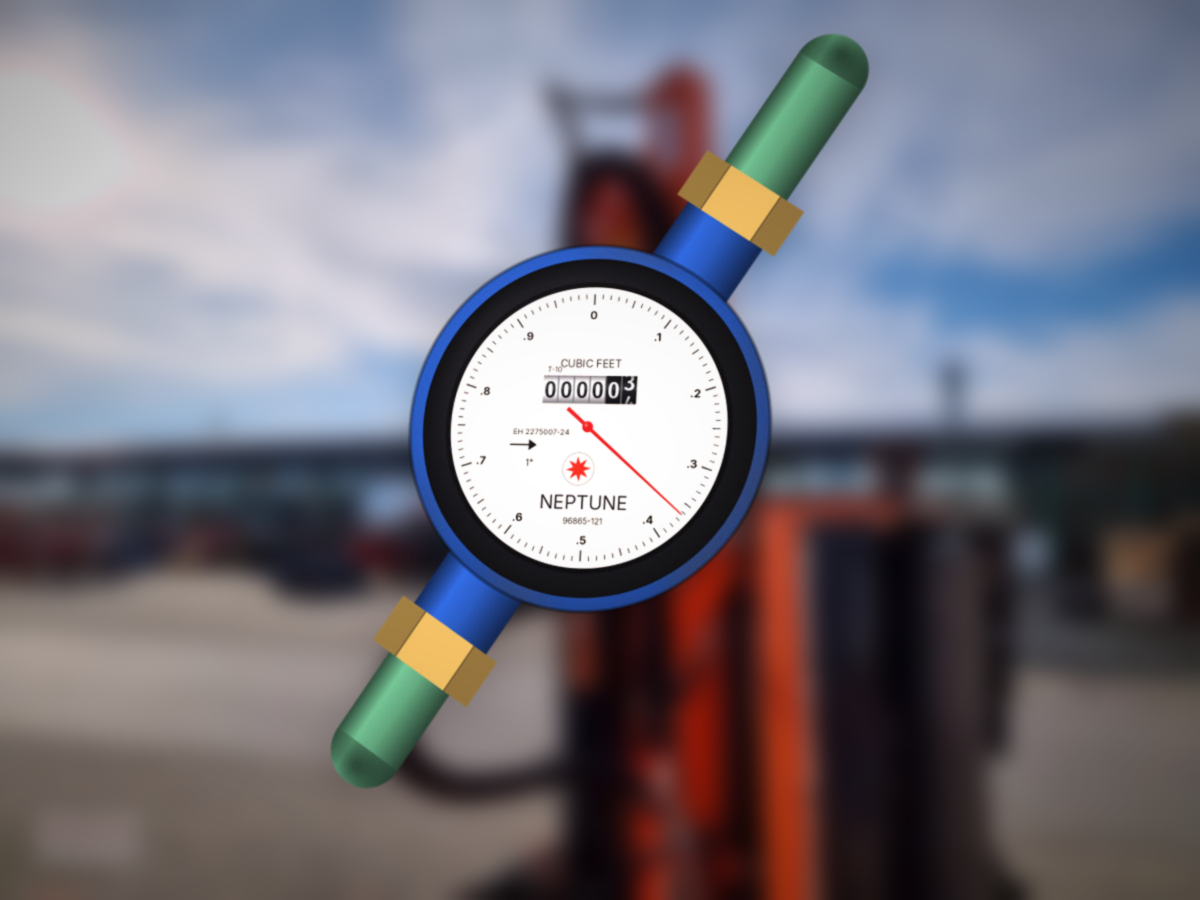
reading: 3.36 (ft³)
